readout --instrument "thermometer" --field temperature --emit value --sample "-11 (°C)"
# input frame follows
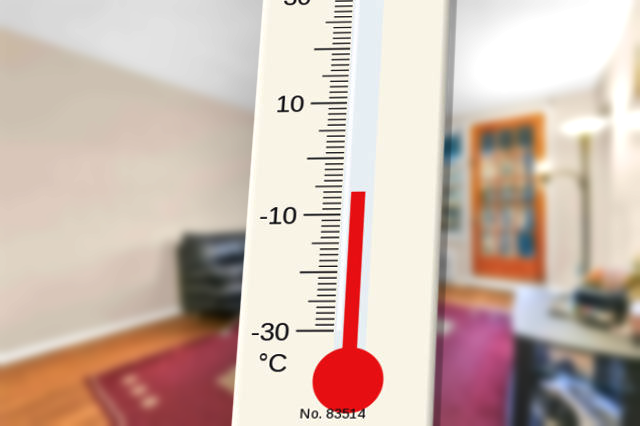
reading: -6 (°C)
